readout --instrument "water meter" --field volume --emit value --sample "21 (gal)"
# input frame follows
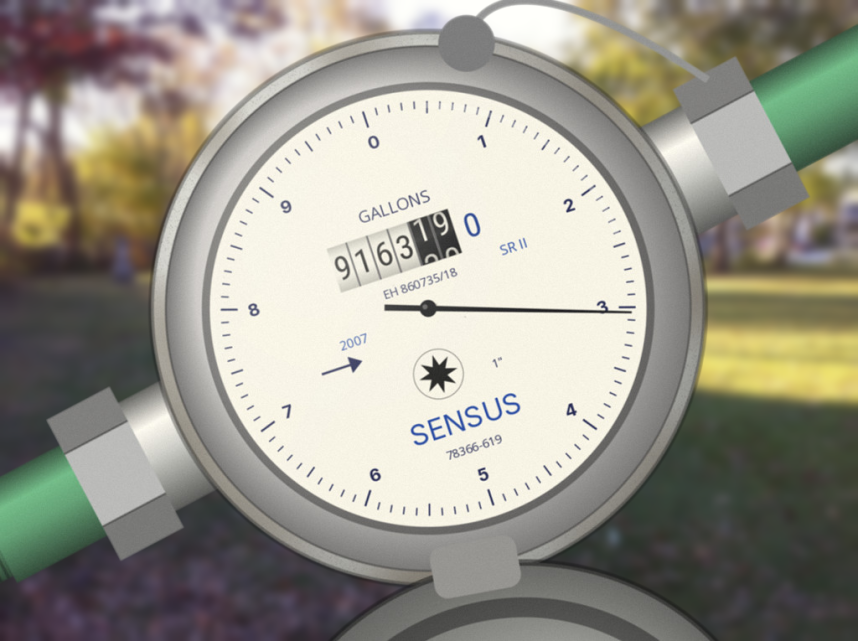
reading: 9163193.0 (gal)
